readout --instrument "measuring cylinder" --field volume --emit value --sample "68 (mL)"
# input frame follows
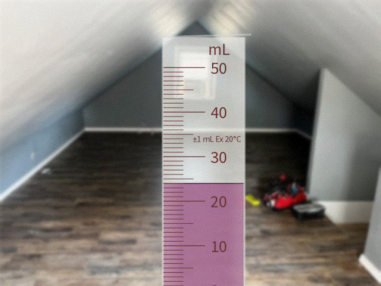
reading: 24 (mL)
